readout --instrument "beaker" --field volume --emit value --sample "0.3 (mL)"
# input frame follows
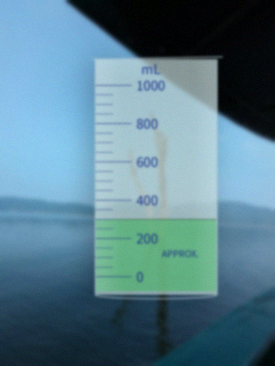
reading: 300 (mL)
